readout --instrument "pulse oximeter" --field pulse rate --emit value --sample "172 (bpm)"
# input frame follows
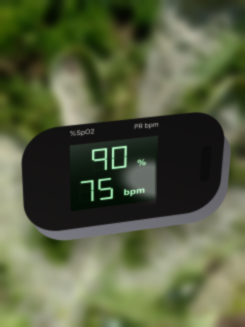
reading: 75 (bpm)
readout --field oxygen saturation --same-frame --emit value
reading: 90 (%)
